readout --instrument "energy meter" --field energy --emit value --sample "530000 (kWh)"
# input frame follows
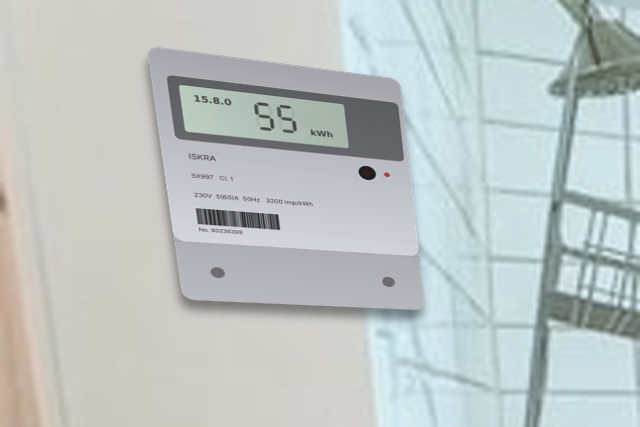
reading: 55 (kWh)
